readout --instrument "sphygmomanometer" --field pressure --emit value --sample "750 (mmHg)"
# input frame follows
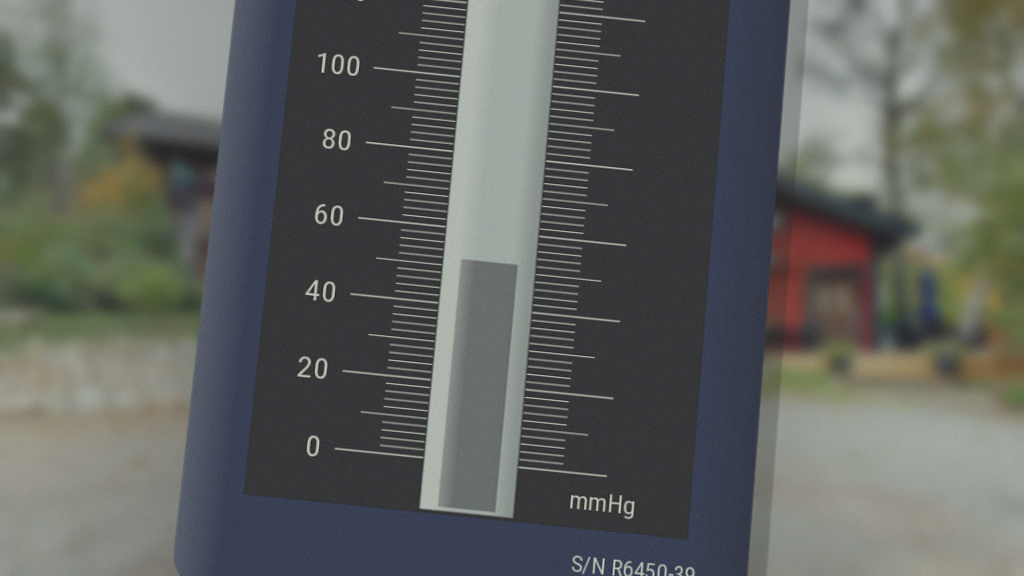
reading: 52 (mmHg)
